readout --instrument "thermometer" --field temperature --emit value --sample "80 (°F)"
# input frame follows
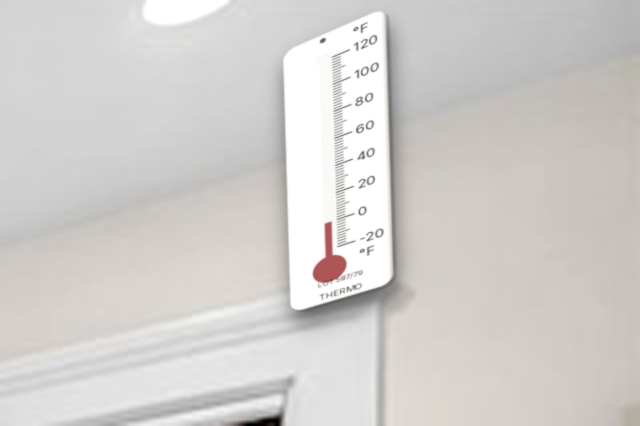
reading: 0 (°F)
